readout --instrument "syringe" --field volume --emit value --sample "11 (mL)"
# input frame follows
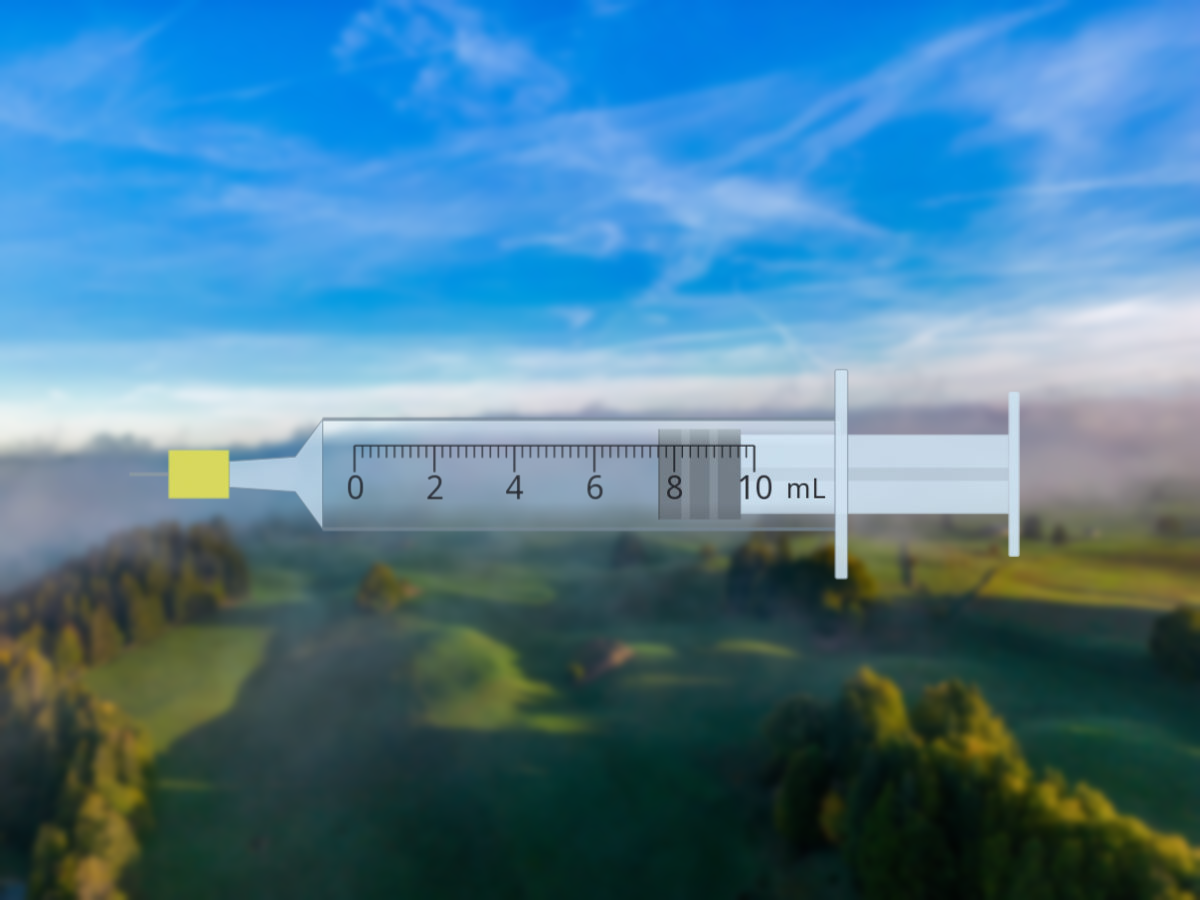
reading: 7.6 (mL)
